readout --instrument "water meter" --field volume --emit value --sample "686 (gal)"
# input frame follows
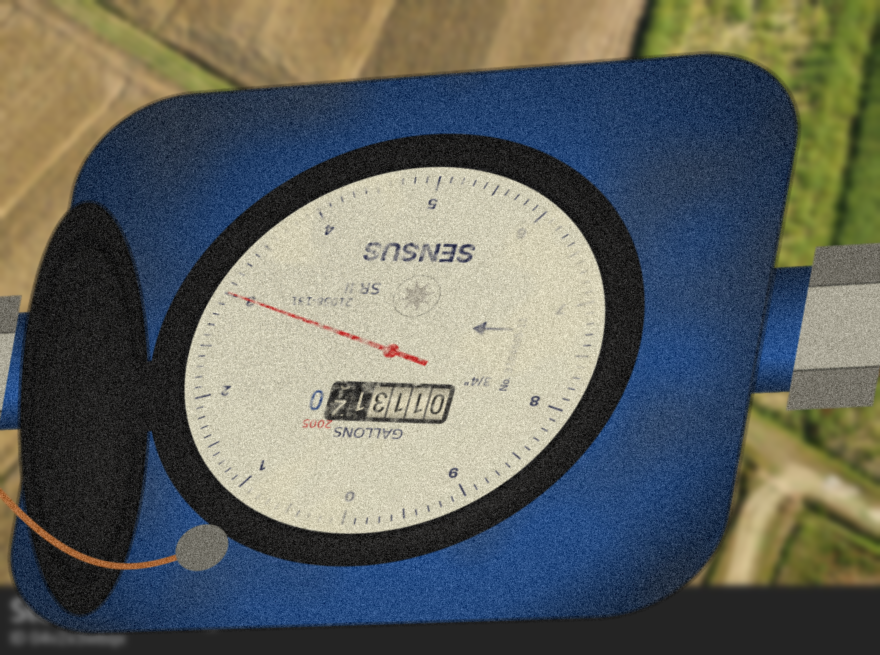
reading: 113123.0 (gal)
